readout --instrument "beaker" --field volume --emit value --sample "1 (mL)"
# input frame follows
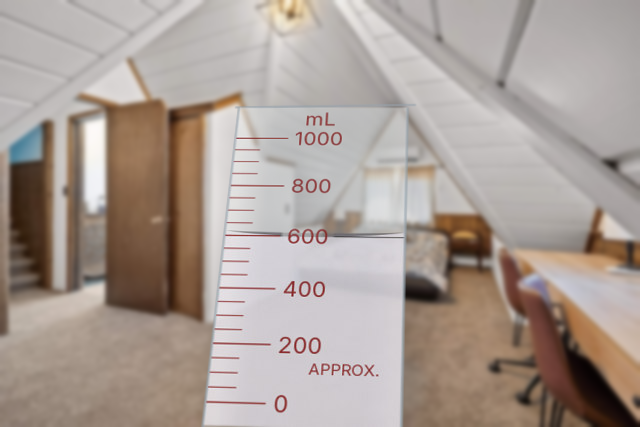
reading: 600 (mL)
